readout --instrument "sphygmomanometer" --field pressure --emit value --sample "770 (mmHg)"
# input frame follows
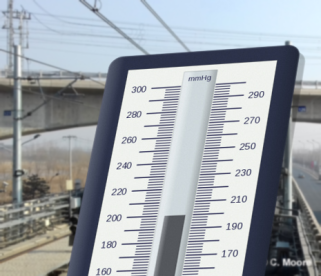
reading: 200 (mmHg)
